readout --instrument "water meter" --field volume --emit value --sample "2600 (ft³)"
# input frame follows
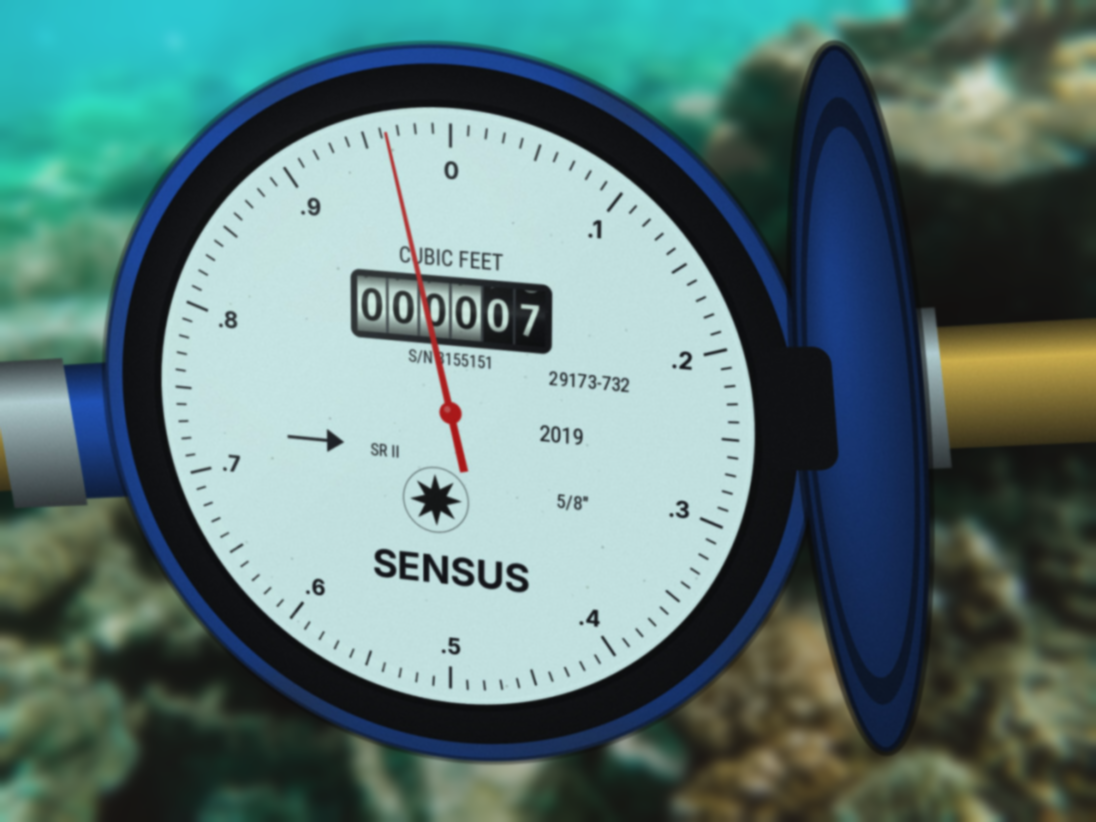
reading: 6.96 (ft³)
